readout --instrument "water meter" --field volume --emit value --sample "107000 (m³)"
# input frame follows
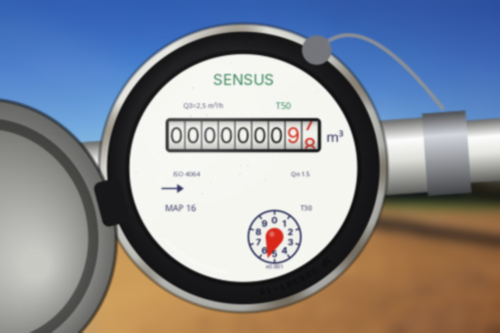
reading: 0.975 (m³)
